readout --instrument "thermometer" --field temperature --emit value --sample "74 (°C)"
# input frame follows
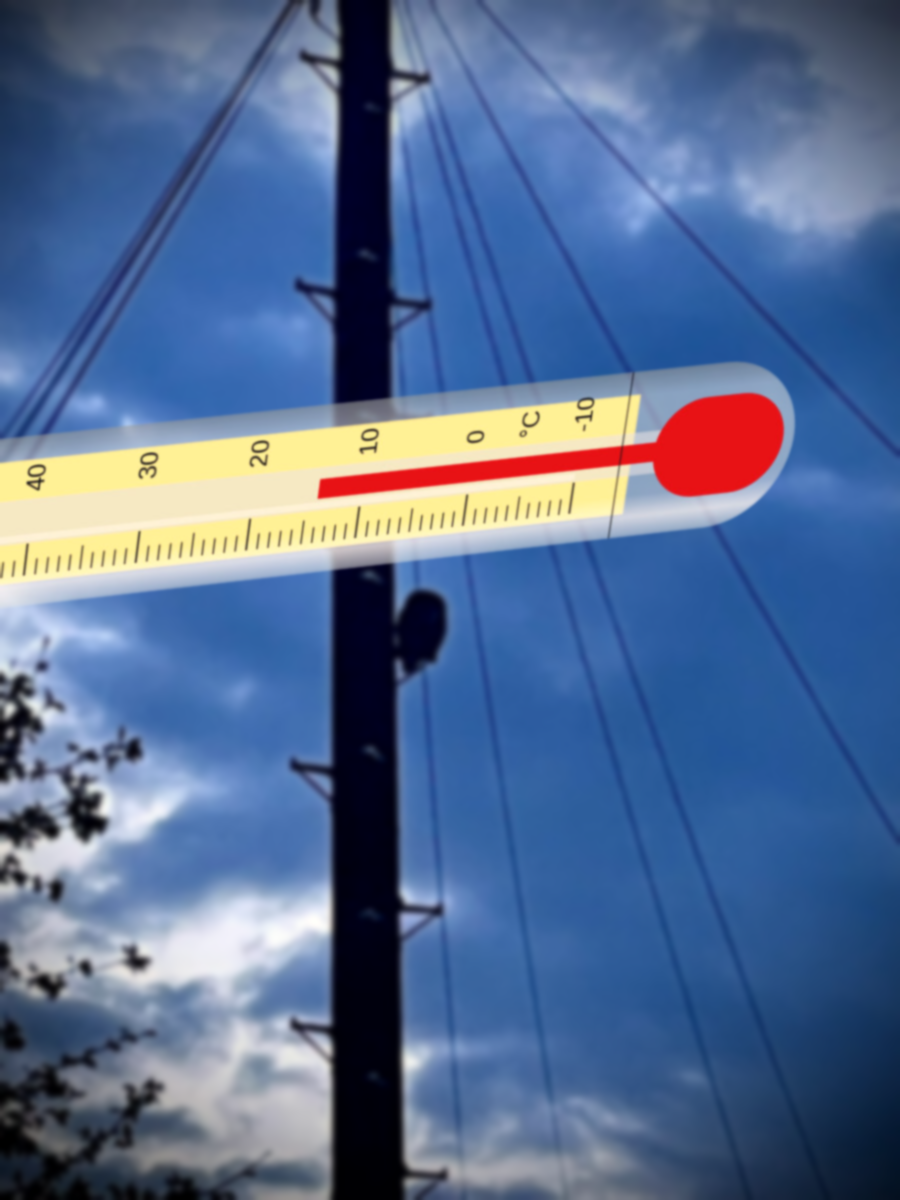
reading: 14 (°C)
